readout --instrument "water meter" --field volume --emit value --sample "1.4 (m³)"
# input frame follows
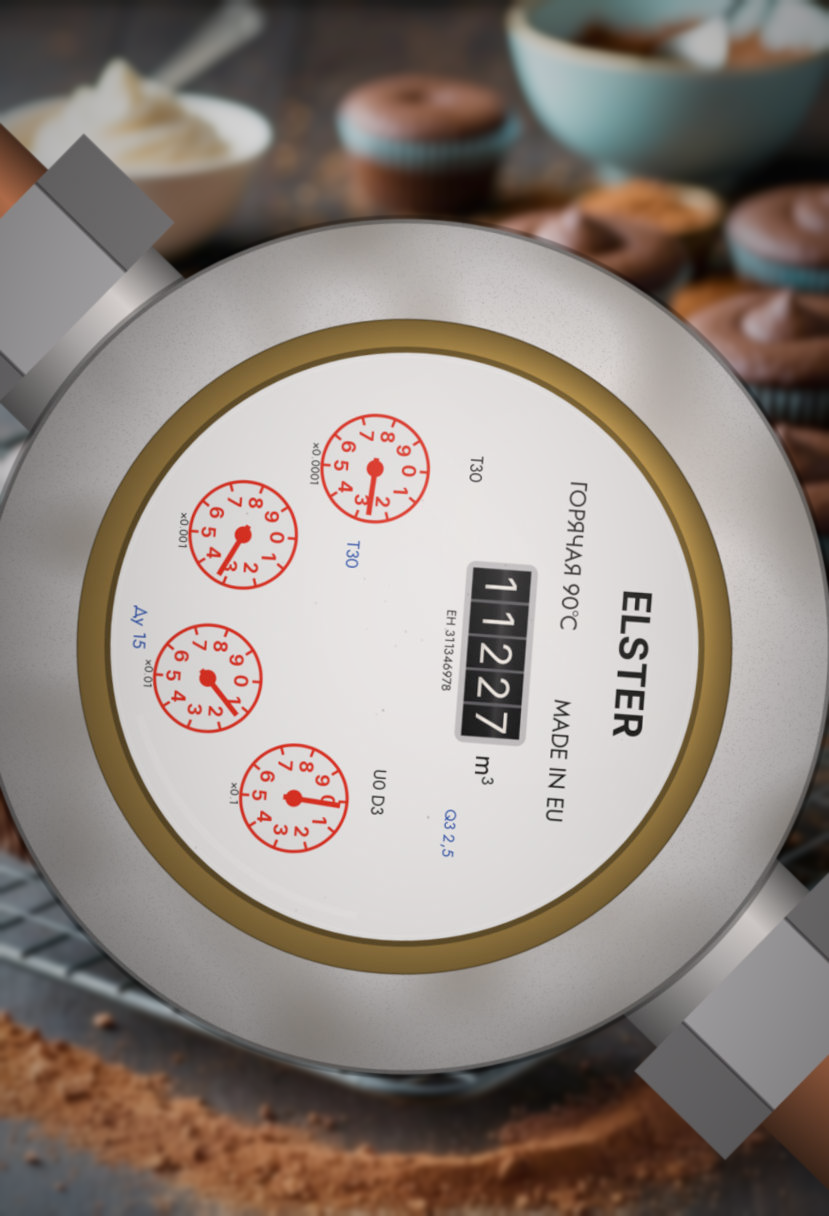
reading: 11227.0132 (m³)
